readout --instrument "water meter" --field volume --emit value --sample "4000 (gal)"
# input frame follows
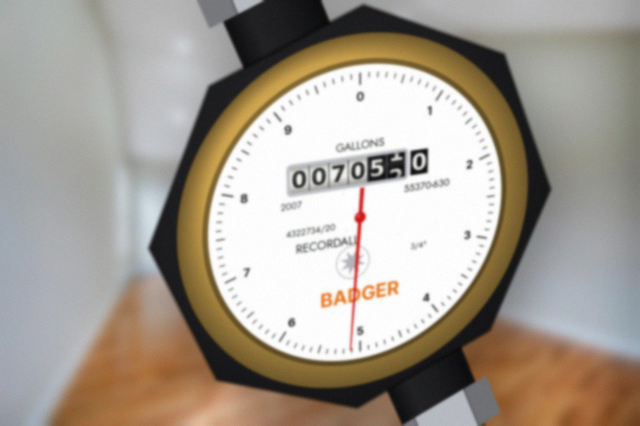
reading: 70515.1 (gal)
